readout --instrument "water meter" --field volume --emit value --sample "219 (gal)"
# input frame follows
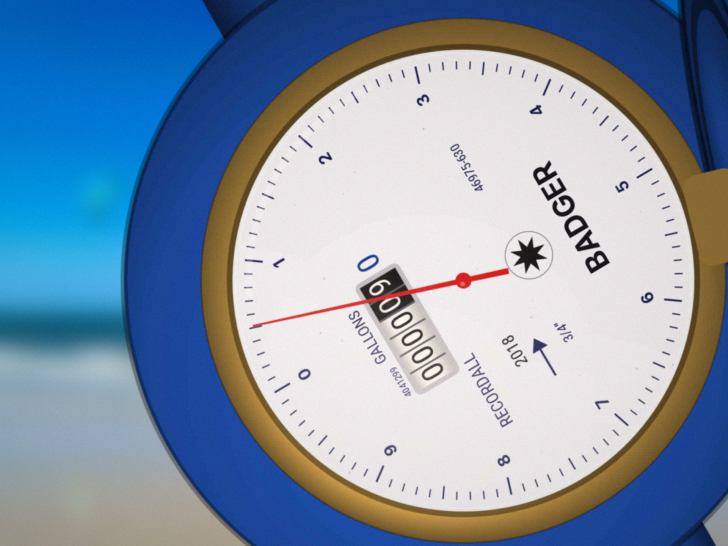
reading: 90.5 (gal)
